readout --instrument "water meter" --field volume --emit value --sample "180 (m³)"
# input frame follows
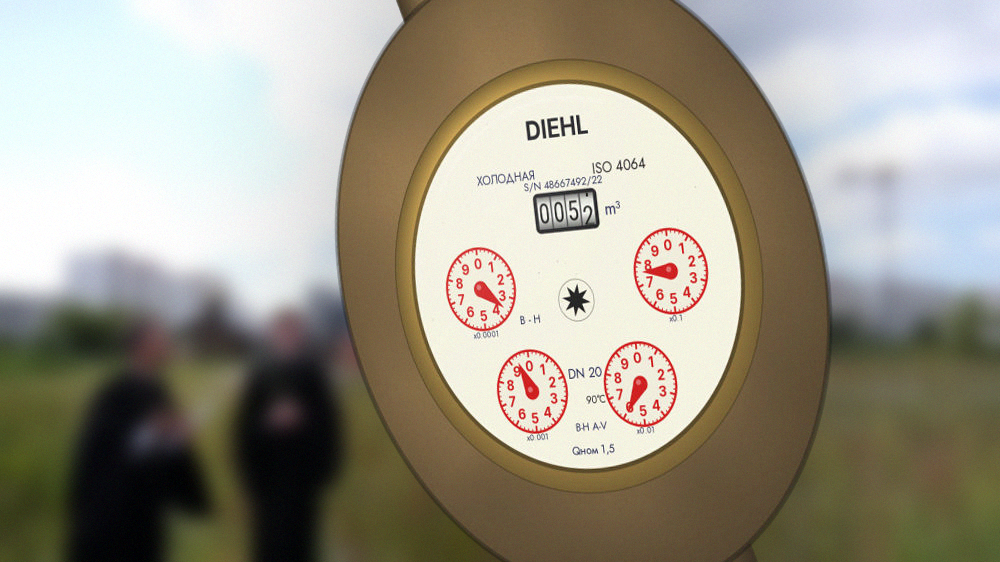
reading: 51.7593 (m³)
